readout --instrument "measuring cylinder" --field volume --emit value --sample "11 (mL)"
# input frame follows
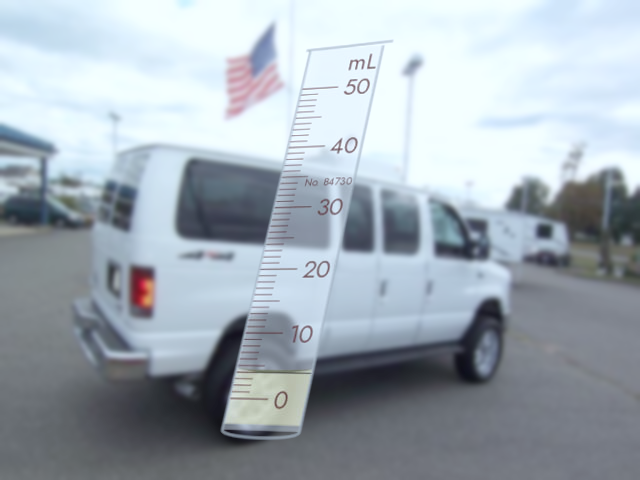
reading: 4 (mL)
